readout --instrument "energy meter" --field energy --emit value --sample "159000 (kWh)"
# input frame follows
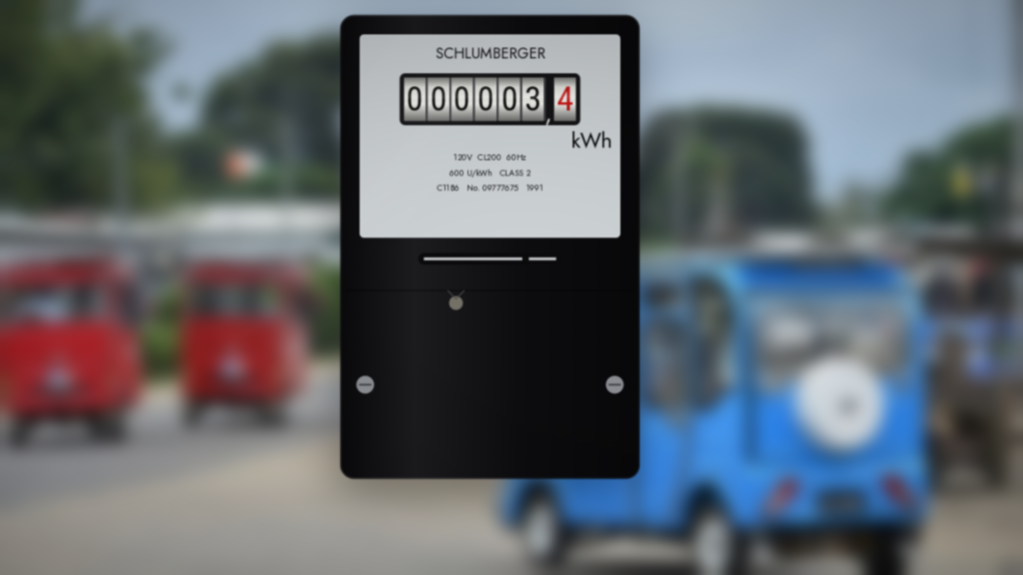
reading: 3.4 (kWh)
